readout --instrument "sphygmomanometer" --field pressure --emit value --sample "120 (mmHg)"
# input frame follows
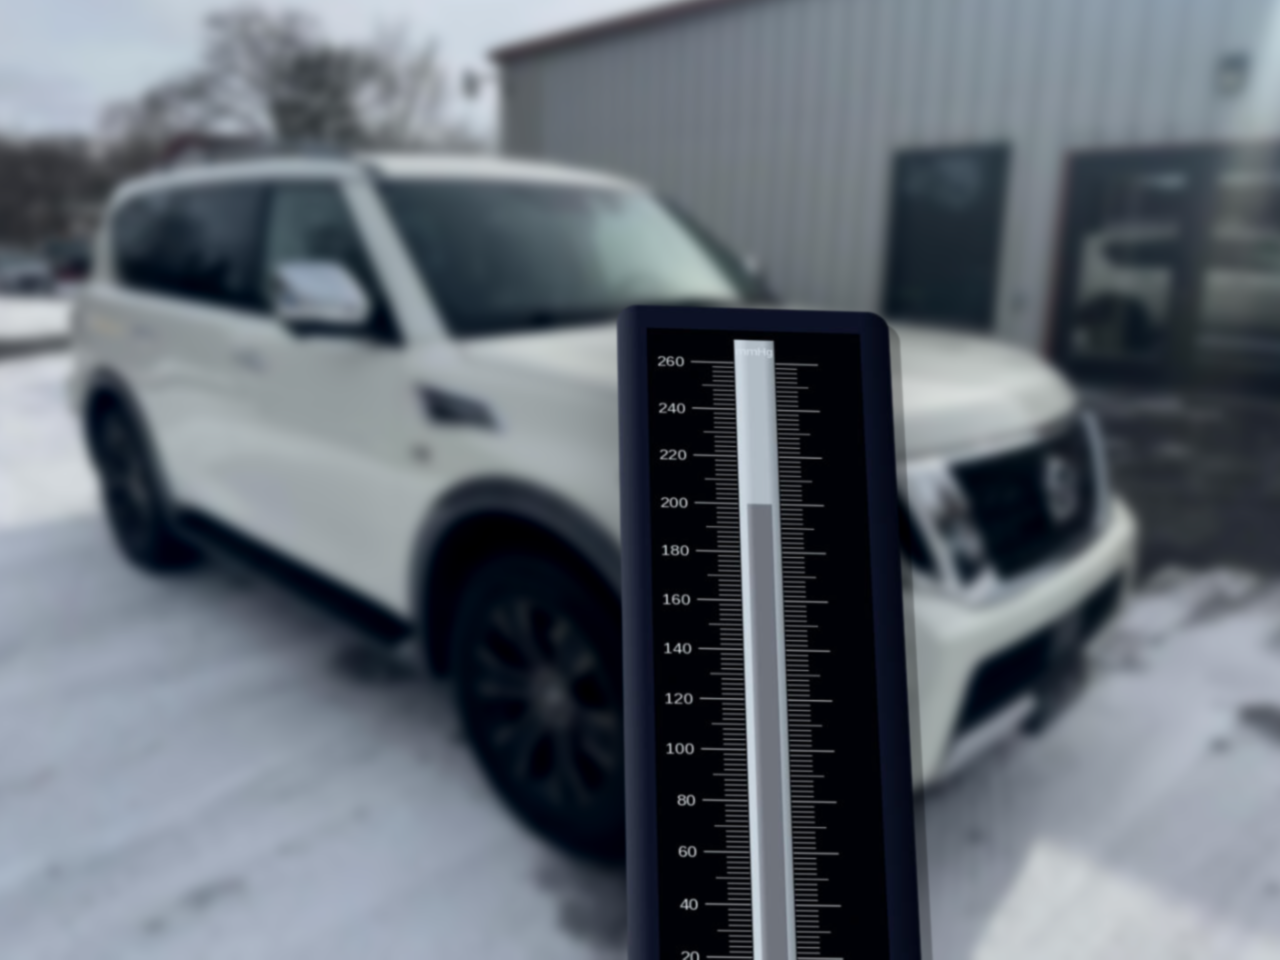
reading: 200 (mmHg)
